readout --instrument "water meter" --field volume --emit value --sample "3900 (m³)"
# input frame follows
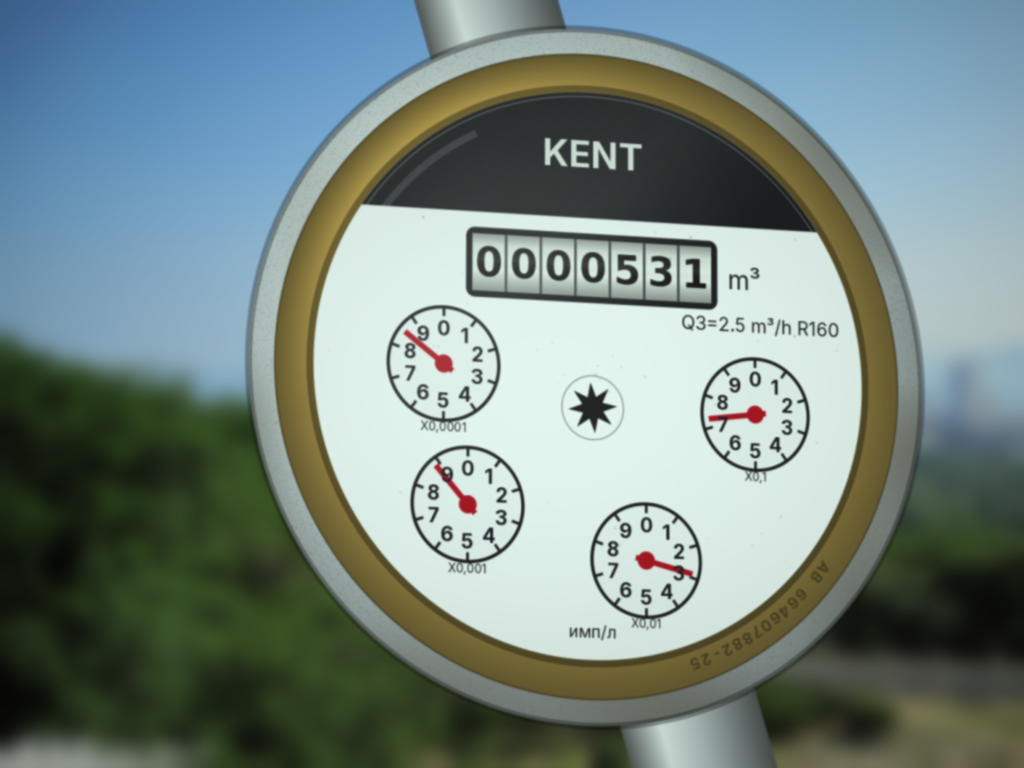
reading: 531.7288 (m³)
